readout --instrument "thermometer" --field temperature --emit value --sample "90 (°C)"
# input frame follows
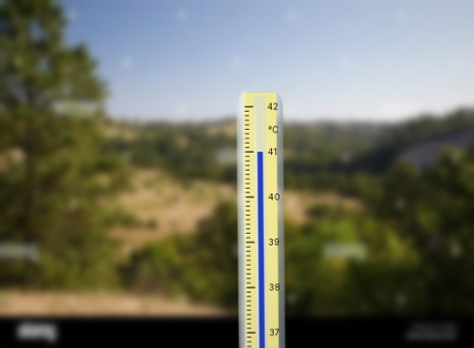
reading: 41 (°C)
